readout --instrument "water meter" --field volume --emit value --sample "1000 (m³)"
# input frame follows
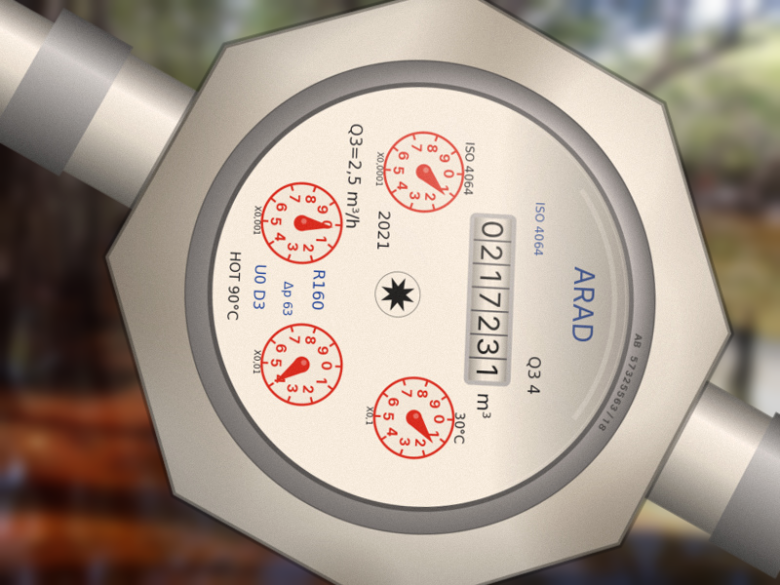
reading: 217231.1401 (m³)
